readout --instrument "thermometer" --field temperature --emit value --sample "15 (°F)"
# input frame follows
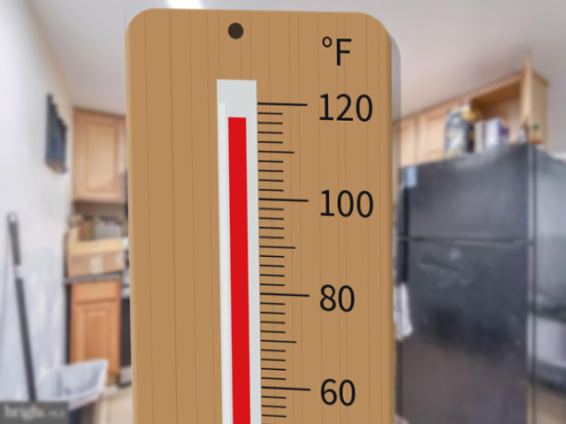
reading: 117 (°F)
